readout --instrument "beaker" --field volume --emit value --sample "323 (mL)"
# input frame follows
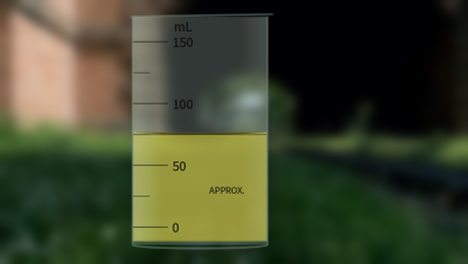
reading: 75 (mL)
